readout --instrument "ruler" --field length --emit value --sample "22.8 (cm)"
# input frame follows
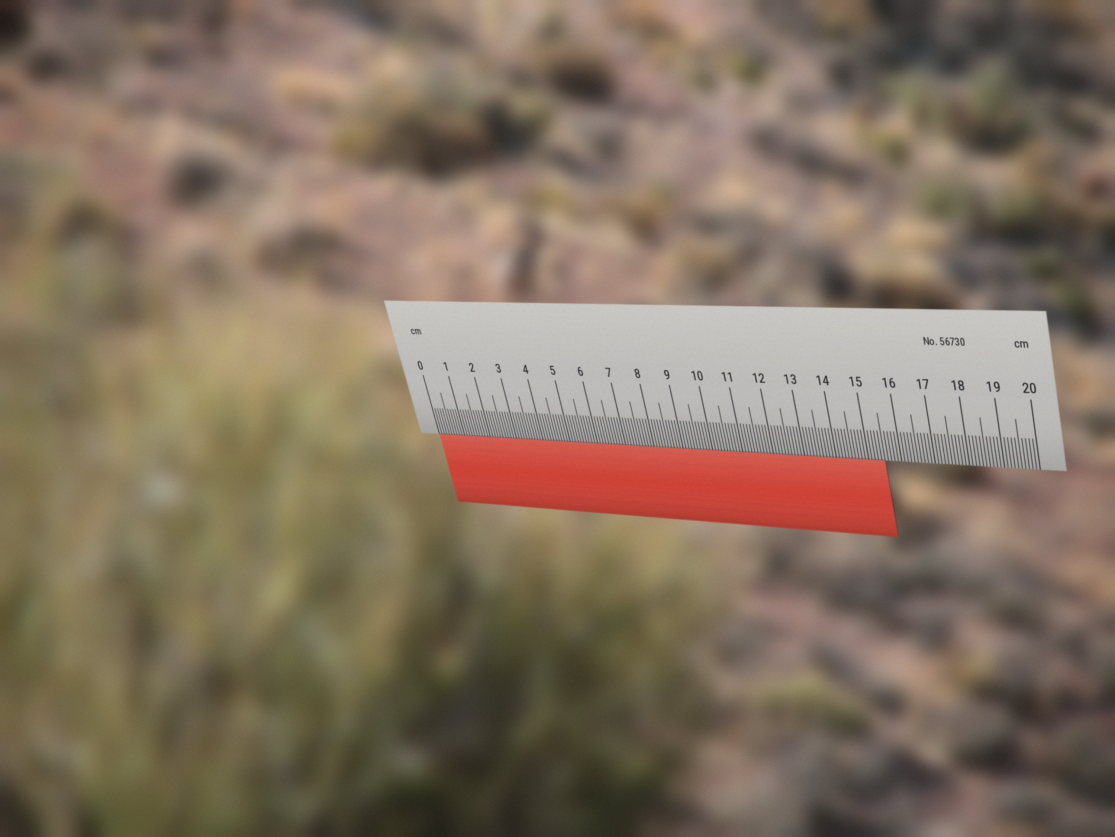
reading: 15.5 (cm)
